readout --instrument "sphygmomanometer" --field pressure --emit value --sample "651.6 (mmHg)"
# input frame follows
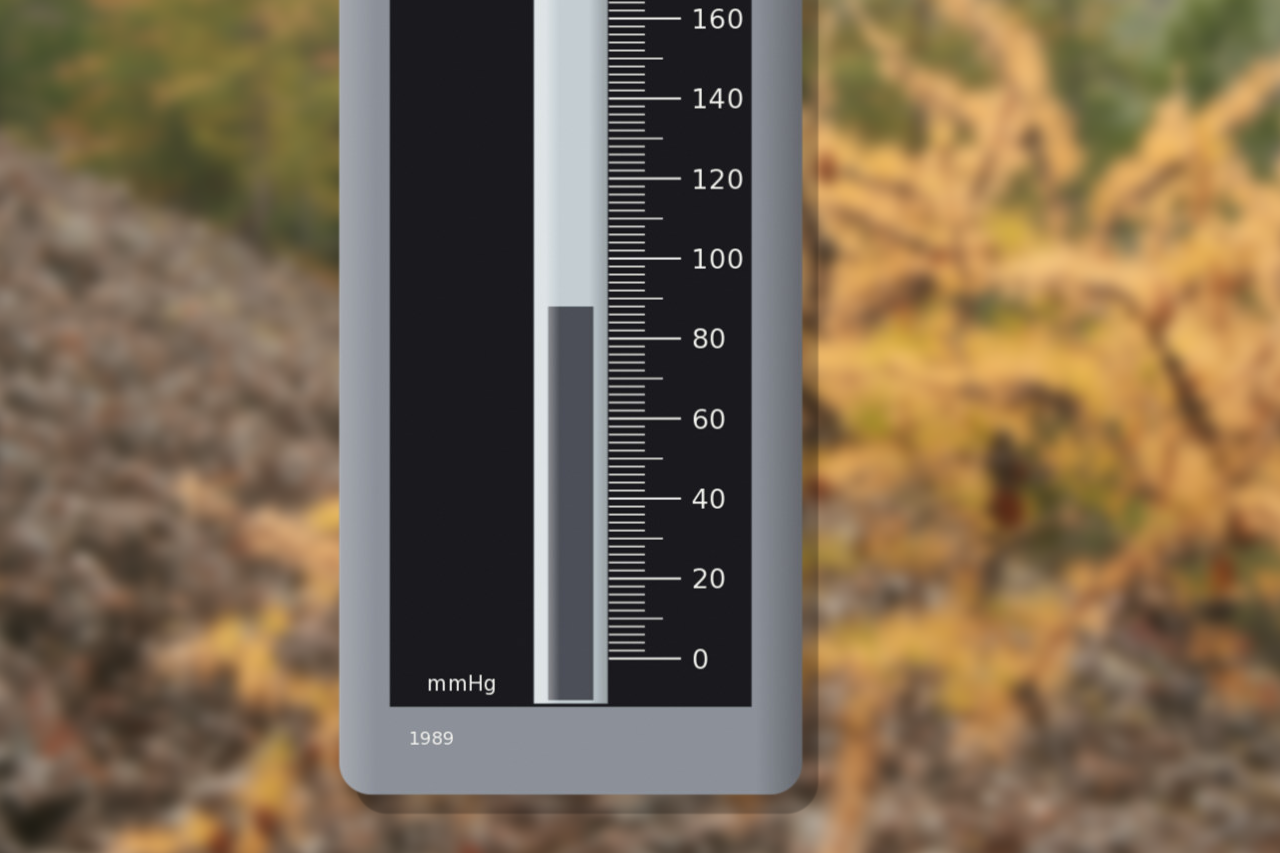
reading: 88 (mmHg)
